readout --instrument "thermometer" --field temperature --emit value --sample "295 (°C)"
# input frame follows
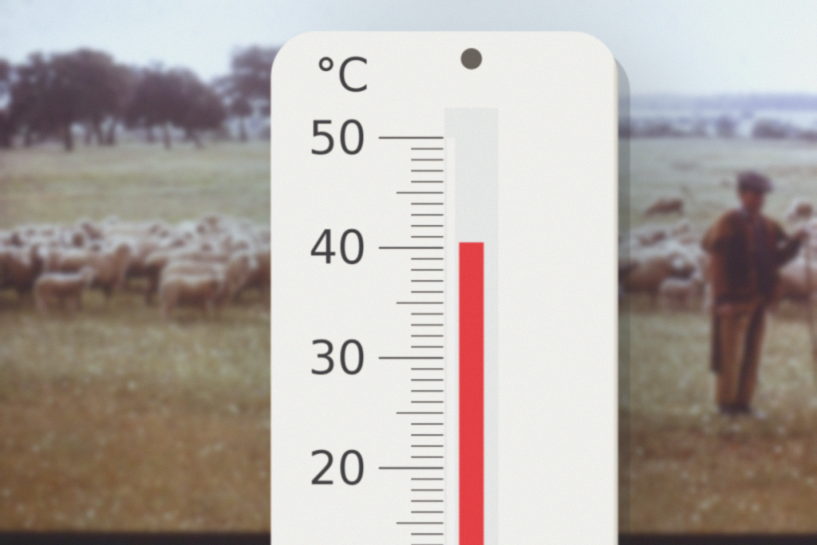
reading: 40.5 (°C)
